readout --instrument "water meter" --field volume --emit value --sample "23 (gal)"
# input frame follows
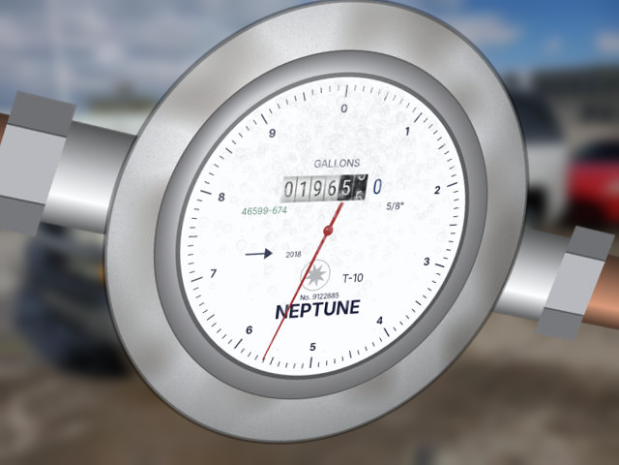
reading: 196555.6 (gal)
